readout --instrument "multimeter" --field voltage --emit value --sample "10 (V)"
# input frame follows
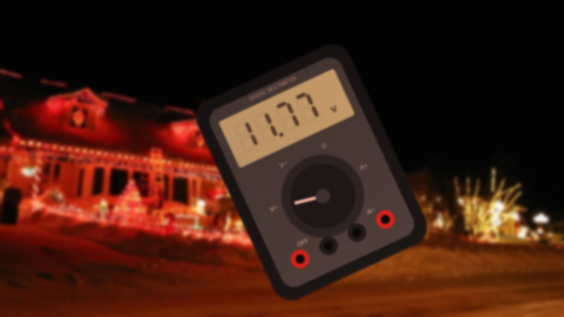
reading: 11.77 (V)
